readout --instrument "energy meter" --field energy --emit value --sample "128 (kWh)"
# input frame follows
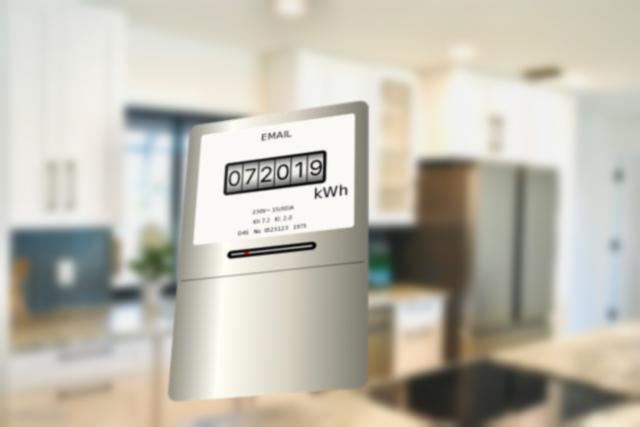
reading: 72019 (kWh)
